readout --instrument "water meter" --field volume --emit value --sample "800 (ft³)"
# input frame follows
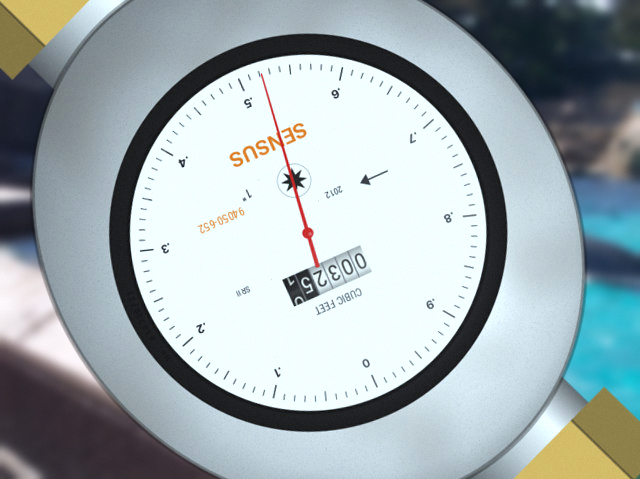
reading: 3250.52 (ft³)
